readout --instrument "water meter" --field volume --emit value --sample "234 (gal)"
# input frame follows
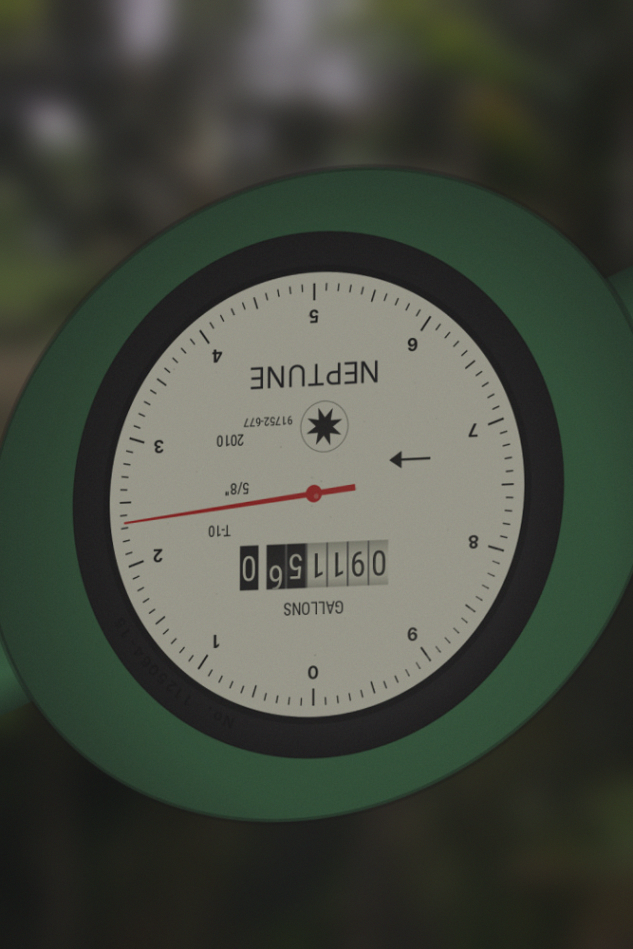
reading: 911562.3 (gal)
